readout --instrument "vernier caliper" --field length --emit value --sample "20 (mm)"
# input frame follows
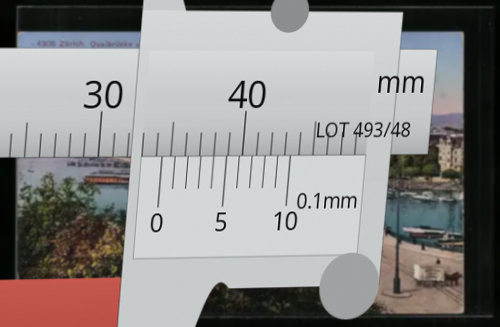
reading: 34.4 (mm)
